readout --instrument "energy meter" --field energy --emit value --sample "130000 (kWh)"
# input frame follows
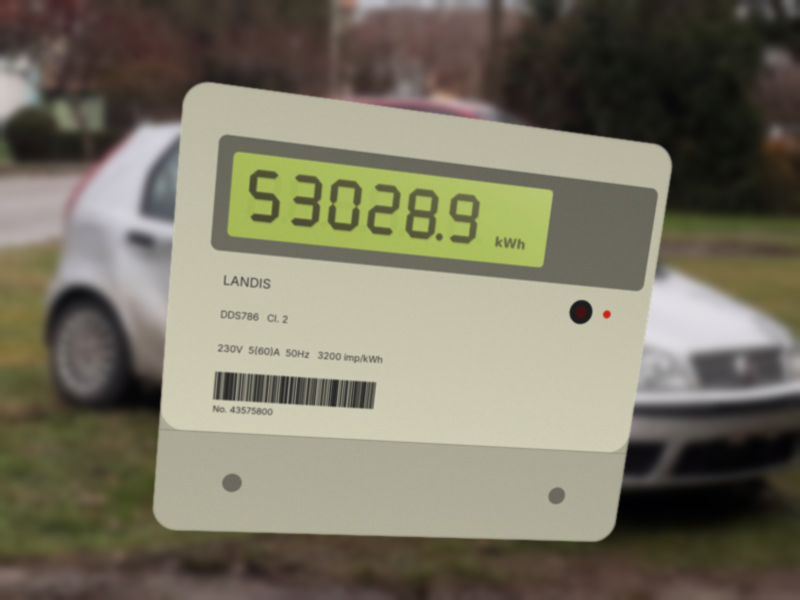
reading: 53028.9 (kWh)
